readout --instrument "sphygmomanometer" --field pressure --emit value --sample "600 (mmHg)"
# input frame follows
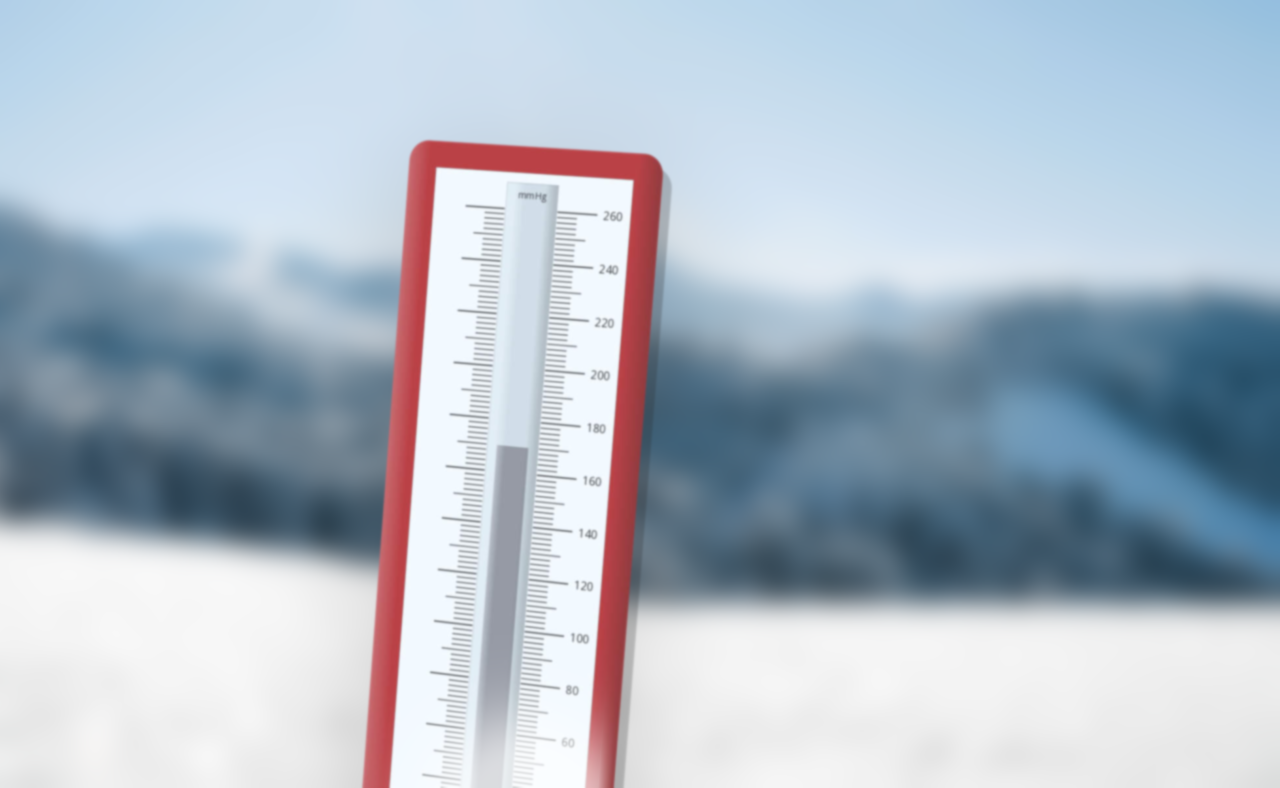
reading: 170 (mmHg)
